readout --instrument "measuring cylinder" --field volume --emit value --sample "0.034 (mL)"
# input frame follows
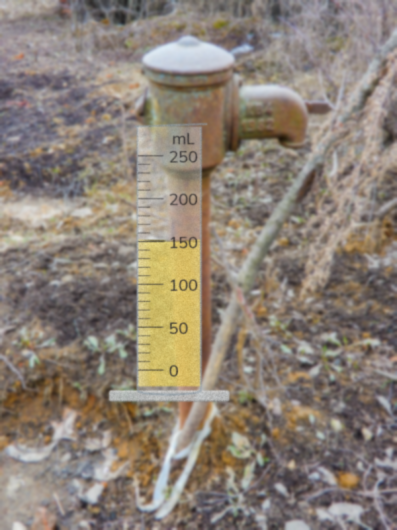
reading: 150 (mL)
